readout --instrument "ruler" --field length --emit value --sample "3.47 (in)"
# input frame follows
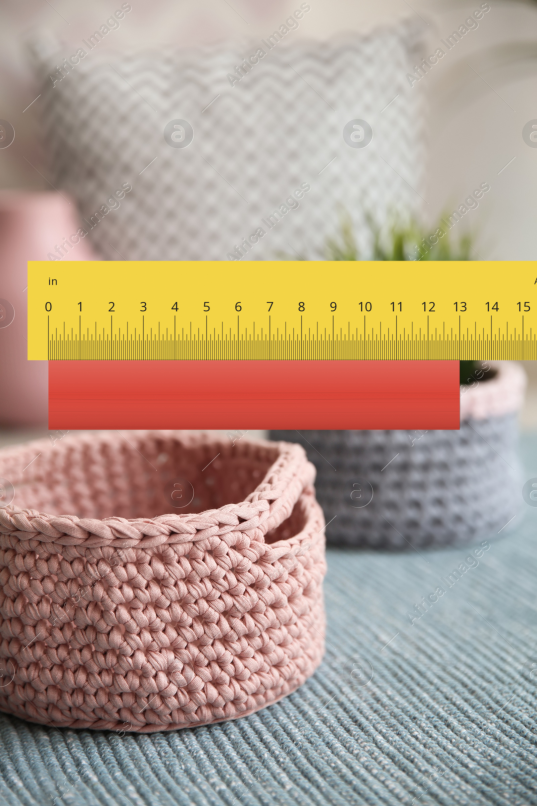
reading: 13 (in)
